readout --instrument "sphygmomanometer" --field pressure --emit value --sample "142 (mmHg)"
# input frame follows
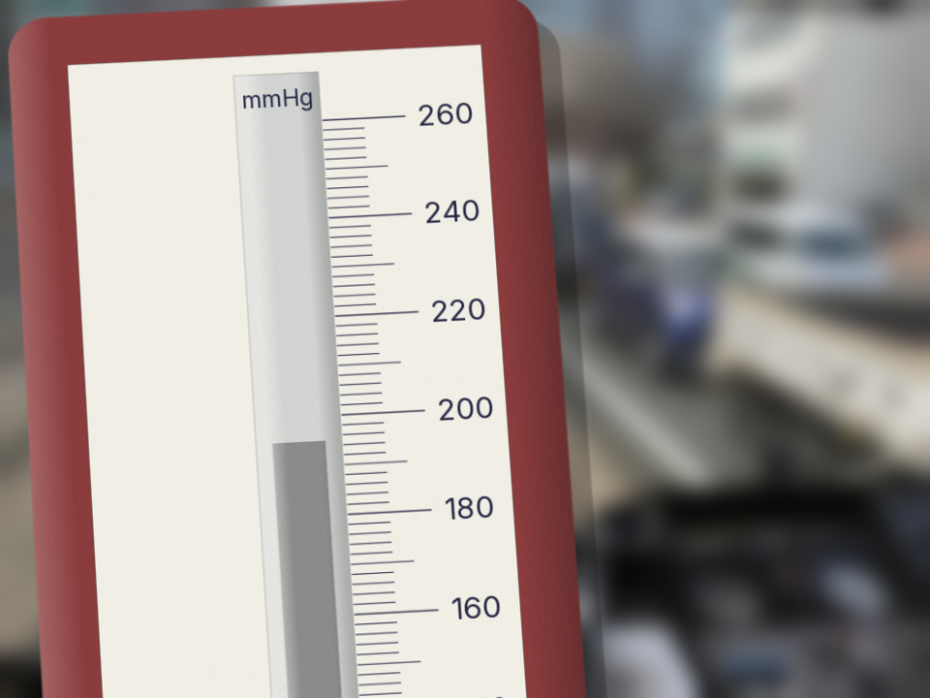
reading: 195 (mmHg)
